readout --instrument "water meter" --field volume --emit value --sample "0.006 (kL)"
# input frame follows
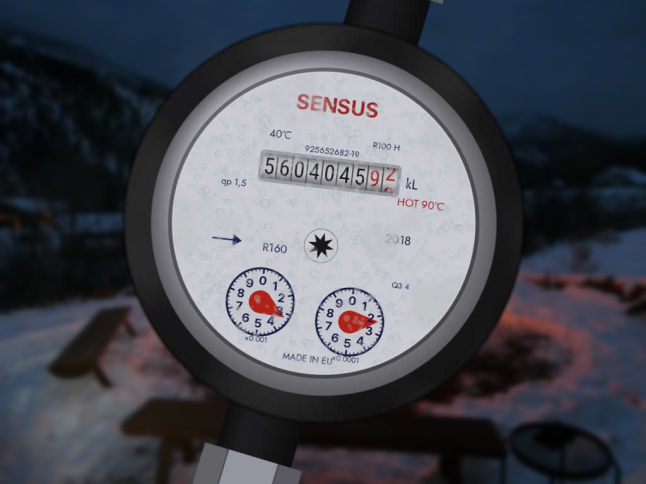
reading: 5604045.9232 (kL)
